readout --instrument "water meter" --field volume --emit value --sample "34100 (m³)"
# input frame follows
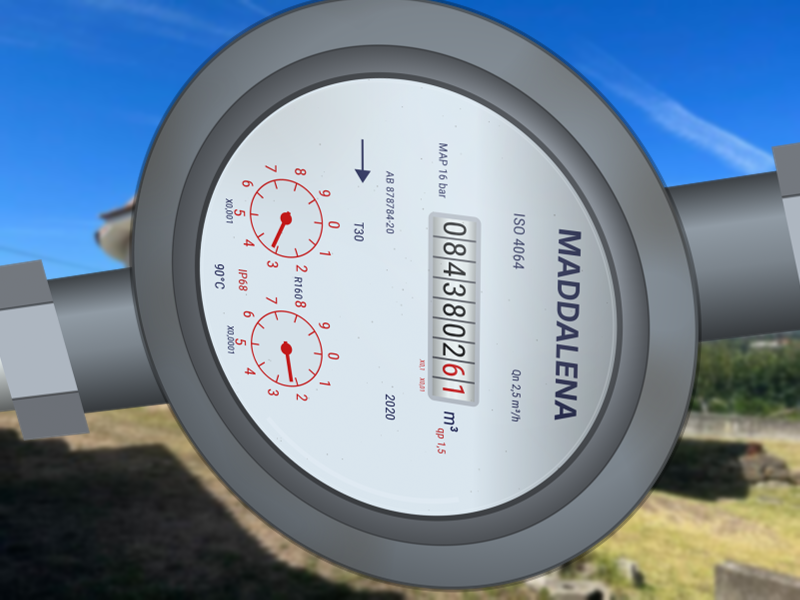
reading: 843802.6132 (m³)
